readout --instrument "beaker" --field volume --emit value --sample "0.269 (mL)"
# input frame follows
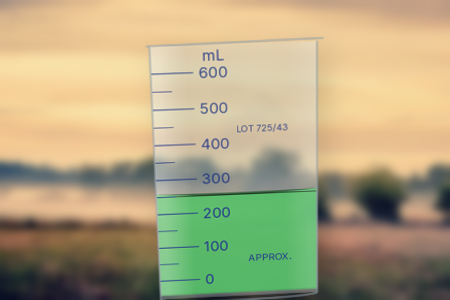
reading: 250 (mL)
